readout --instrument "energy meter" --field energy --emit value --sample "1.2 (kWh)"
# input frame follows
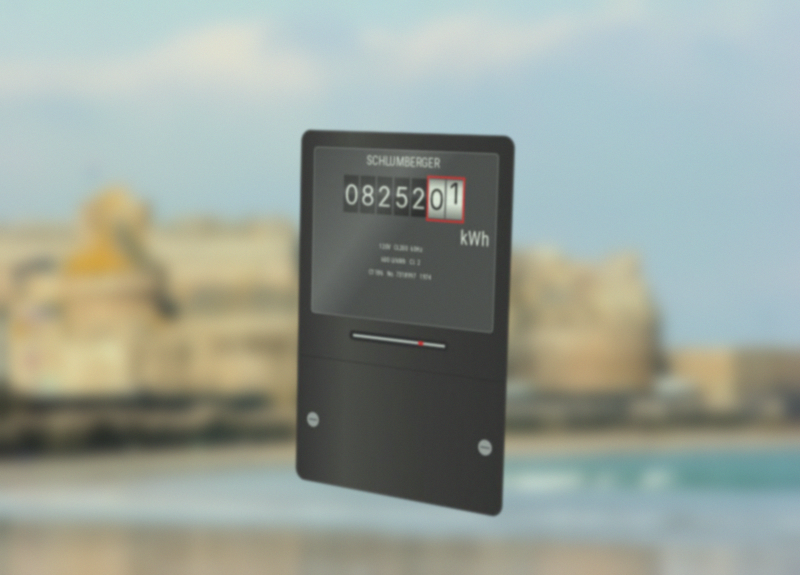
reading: 8252.01 (kWh)
